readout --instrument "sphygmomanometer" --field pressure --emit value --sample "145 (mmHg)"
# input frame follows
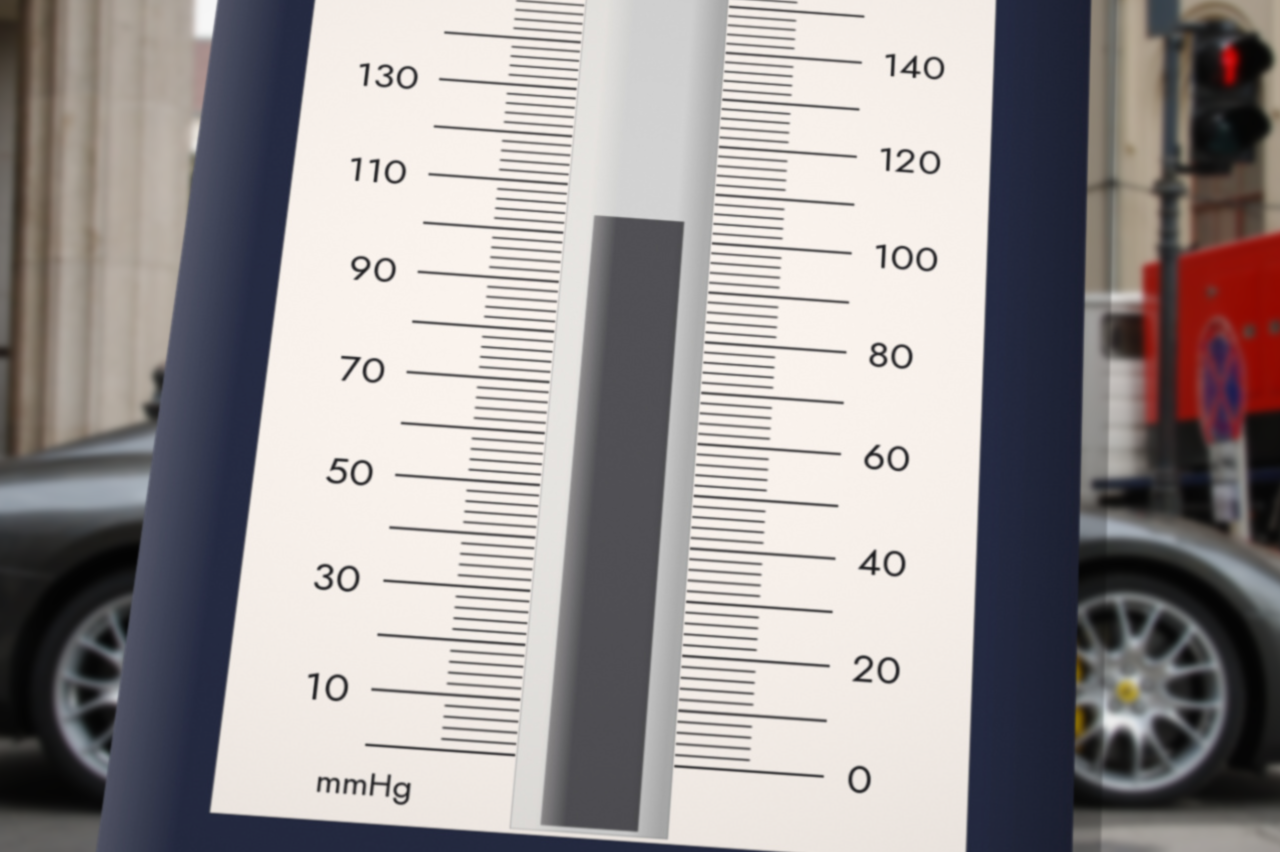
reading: 104 (mmHg)
